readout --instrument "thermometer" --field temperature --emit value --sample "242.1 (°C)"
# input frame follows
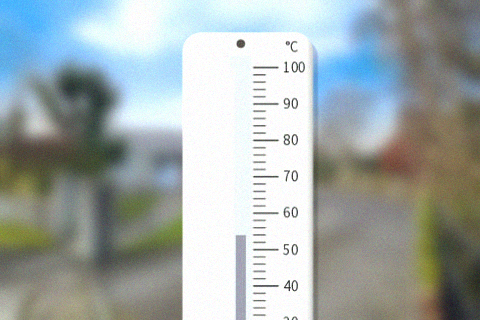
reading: 54 (°C)
